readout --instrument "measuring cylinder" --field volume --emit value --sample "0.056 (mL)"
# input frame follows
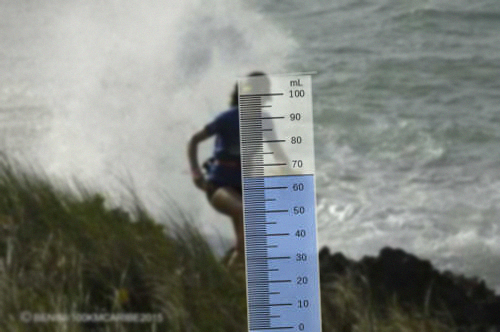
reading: 65 (mL)
